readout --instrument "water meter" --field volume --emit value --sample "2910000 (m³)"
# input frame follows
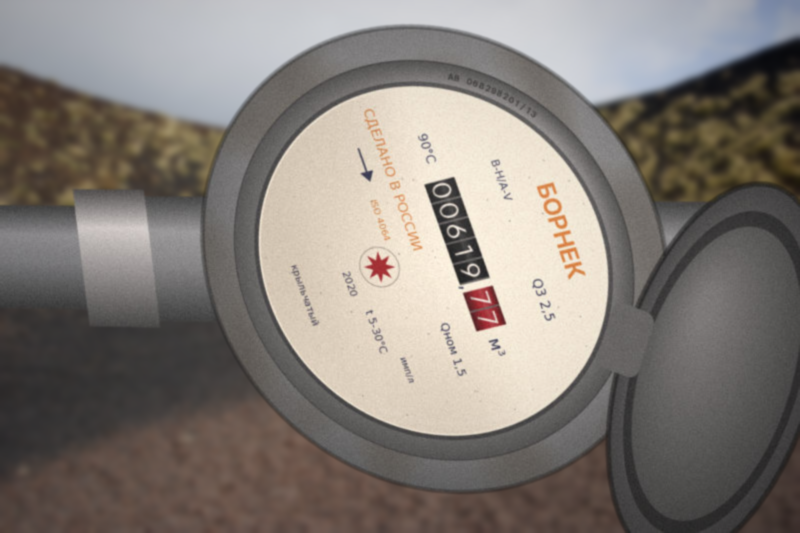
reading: 619.77 (m³)
